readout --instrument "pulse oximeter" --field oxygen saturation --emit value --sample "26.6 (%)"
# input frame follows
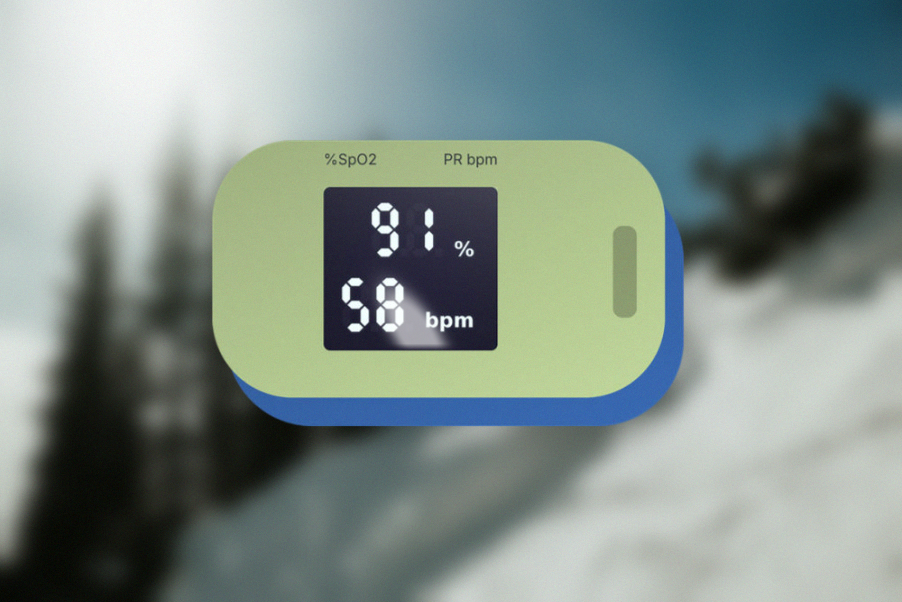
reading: 91 (%)
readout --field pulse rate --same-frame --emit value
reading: 58 (bpm)
